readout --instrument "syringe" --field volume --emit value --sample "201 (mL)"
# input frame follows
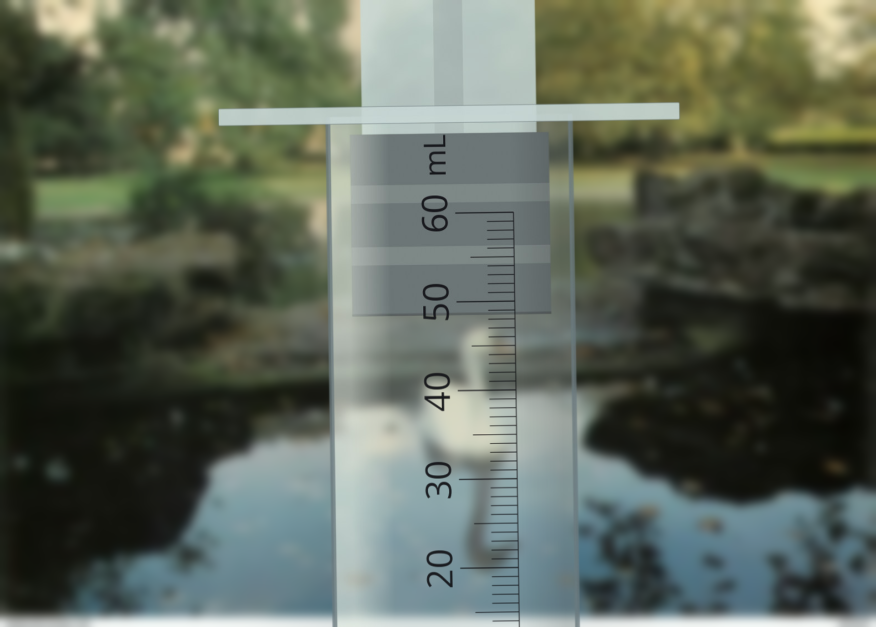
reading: 48.5 (mL)
